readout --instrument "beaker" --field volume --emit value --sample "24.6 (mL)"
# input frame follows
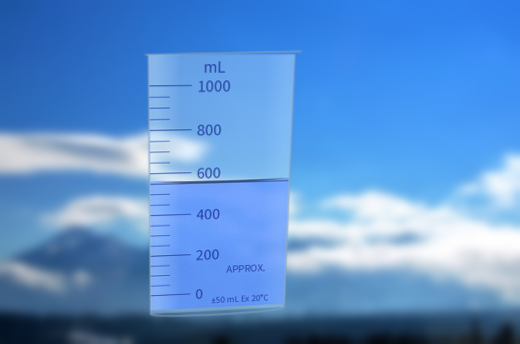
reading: 550 (mL)
